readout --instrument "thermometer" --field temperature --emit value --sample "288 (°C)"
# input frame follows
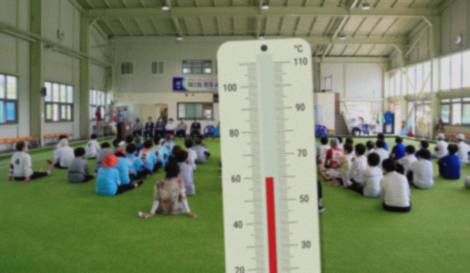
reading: 60 (°C)
